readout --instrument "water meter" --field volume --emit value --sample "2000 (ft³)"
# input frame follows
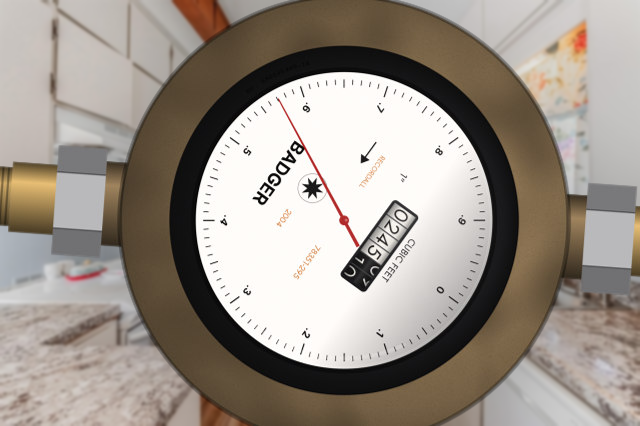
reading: 24509.57 (ft³)
